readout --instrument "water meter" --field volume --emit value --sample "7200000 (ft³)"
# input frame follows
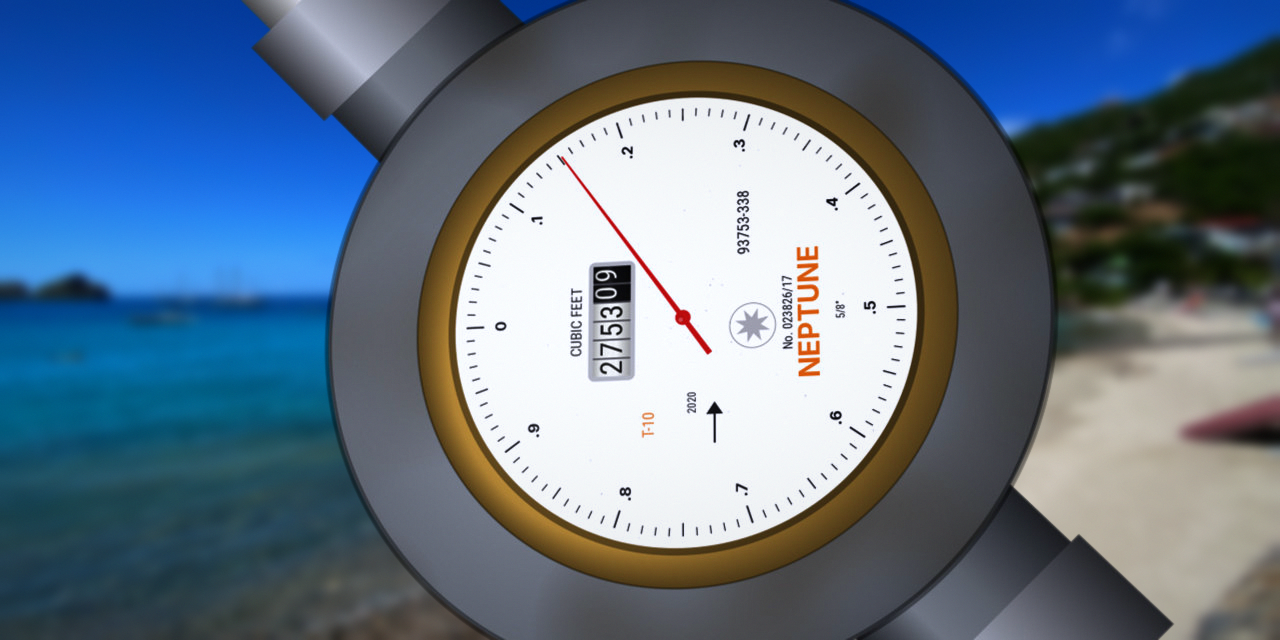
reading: 275309.15 (ft³)
